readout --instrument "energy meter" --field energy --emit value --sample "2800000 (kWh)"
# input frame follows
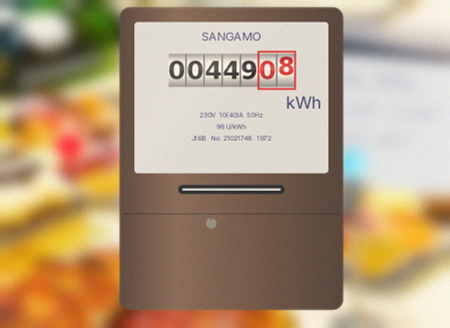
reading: 449.08 (kWh)
